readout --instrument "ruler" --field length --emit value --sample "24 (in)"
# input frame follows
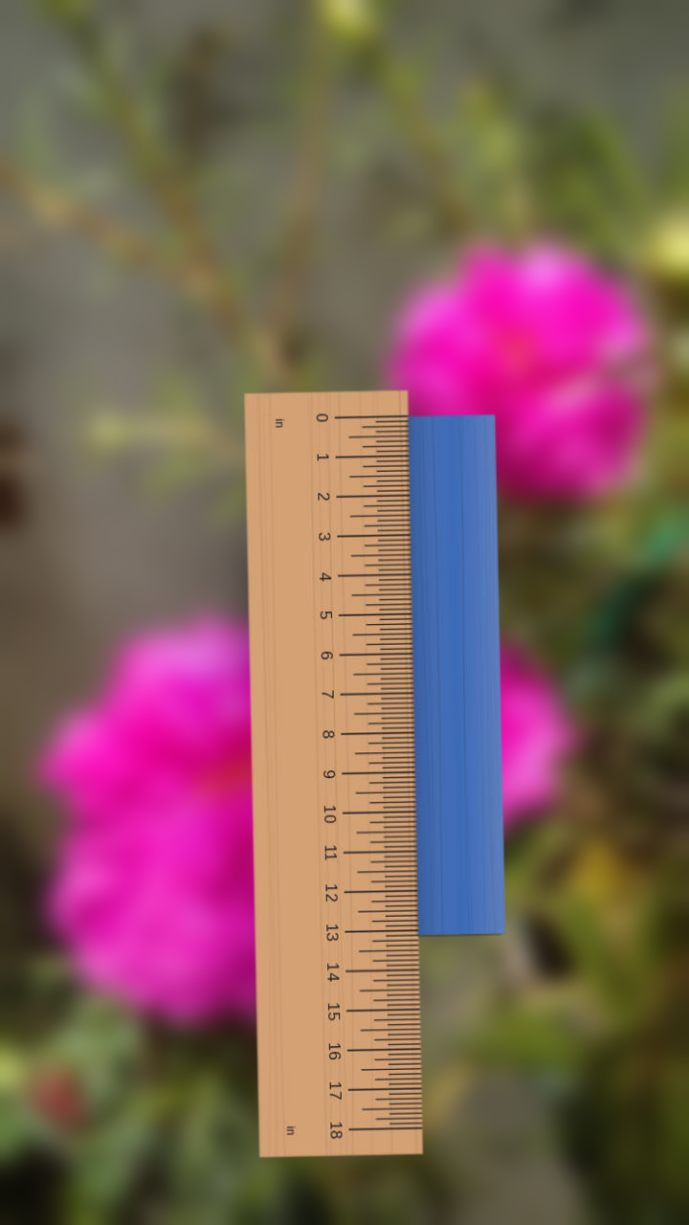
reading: 13.125 (in)
